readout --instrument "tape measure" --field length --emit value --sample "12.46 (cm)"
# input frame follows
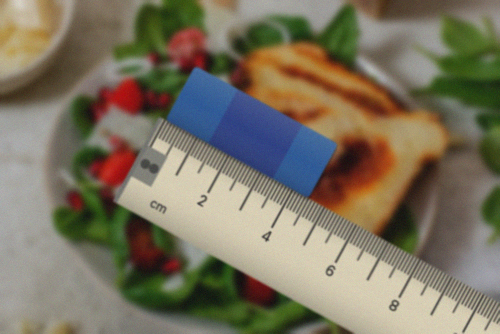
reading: 4.5 (cm)
